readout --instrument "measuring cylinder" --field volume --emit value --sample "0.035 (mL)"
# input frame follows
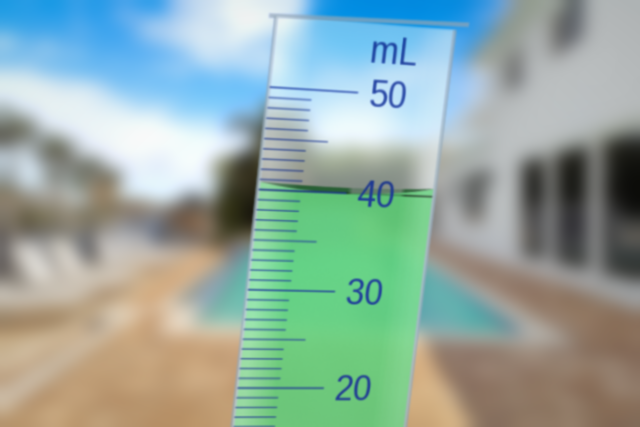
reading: 40 (mL)
